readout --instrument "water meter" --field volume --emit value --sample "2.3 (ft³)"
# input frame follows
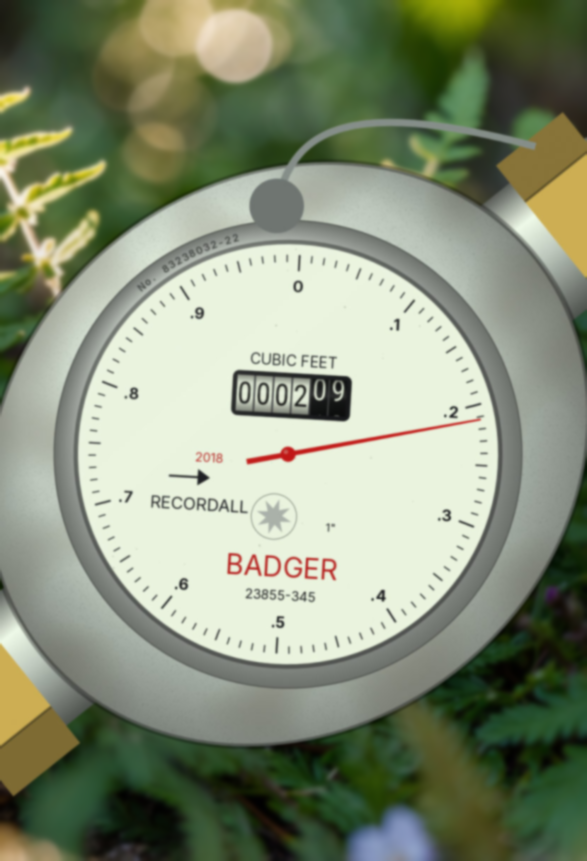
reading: 209.21 (ft³)
